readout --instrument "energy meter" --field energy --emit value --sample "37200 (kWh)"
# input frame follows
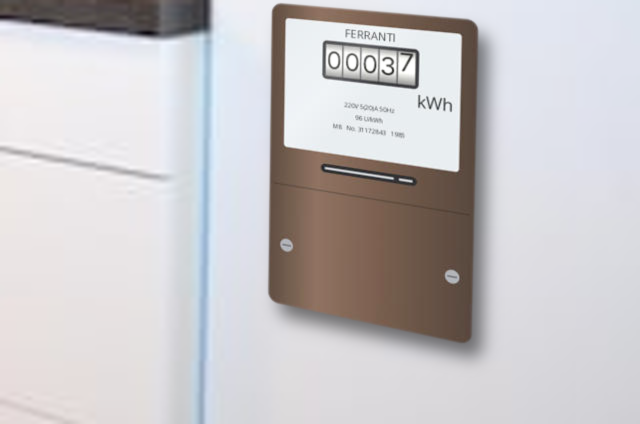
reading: 37 (kWh)
